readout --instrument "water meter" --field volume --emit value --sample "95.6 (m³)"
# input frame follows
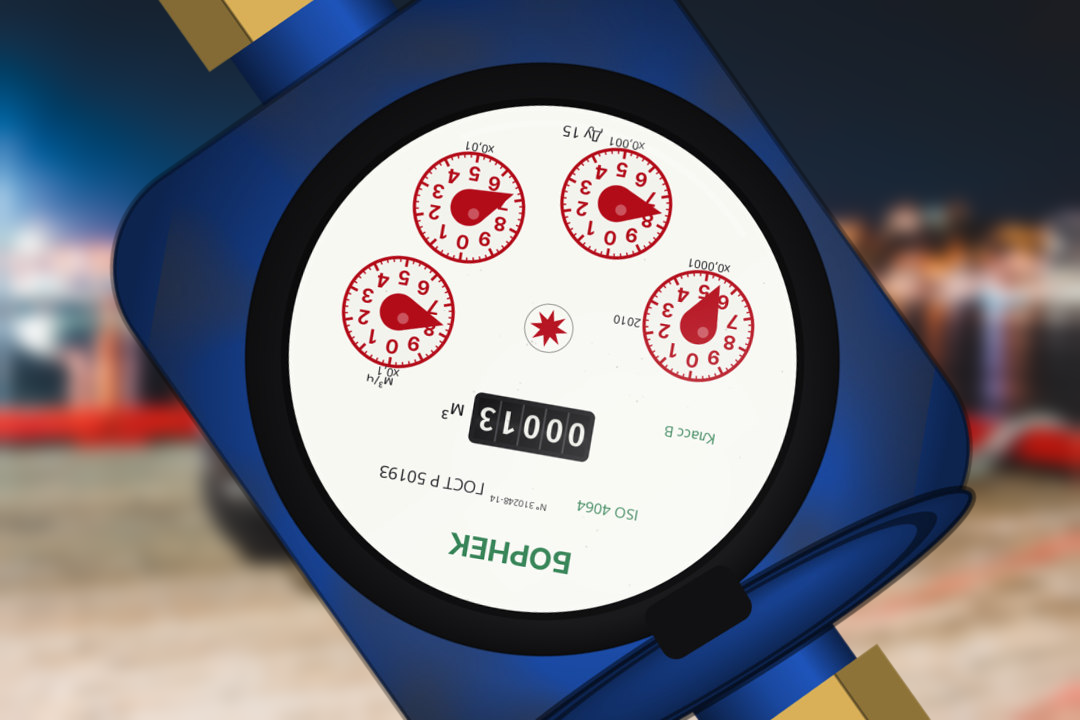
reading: 13.7675 (m³)
